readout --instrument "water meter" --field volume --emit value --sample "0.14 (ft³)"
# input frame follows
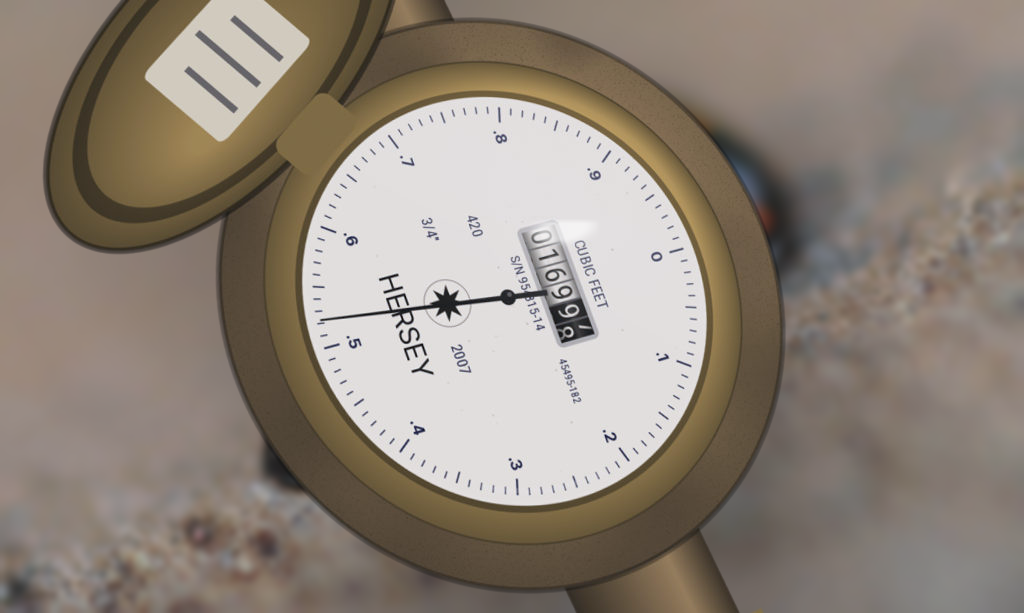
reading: 16997.52 (ft³)
